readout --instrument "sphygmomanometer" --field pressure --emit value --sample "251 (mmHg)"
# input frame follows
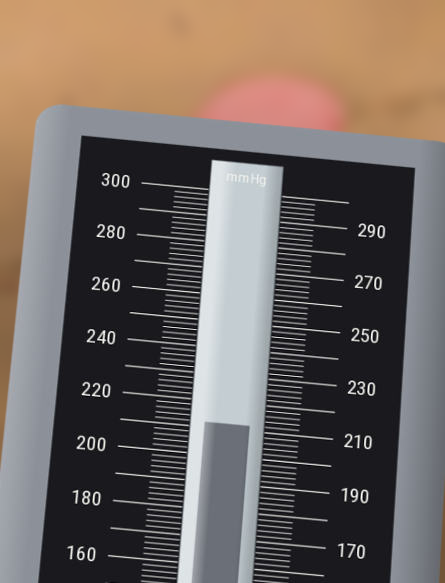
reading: 212 (mmHg)
